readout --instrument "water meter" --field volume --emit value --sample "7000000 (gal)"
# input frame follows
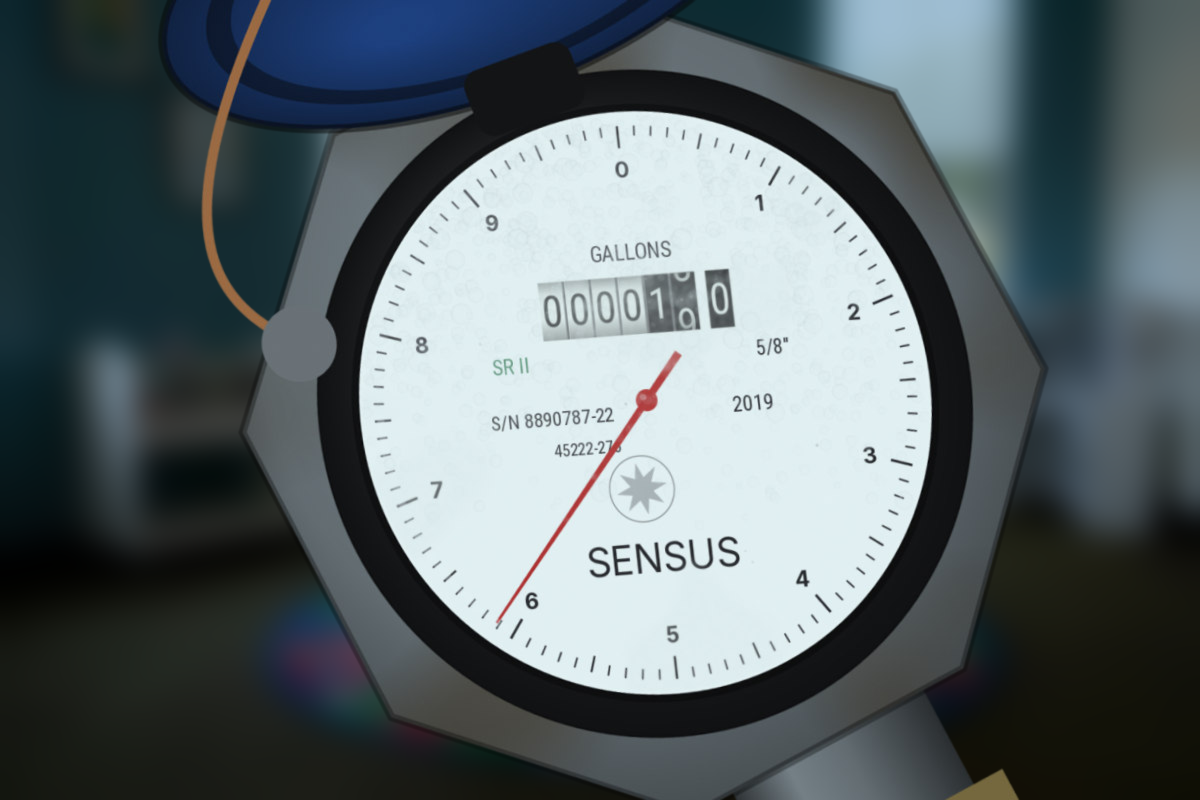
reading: 186.1 (gal)
